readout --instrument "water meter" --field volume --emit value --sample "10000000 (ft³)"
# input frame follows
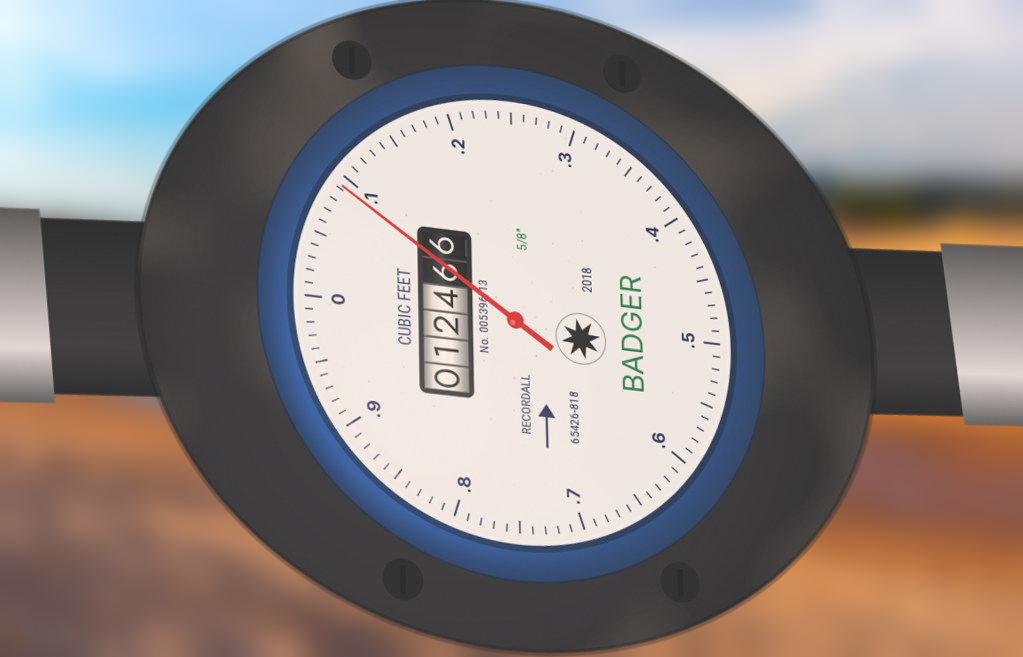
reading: 12466.09 (ft³)
